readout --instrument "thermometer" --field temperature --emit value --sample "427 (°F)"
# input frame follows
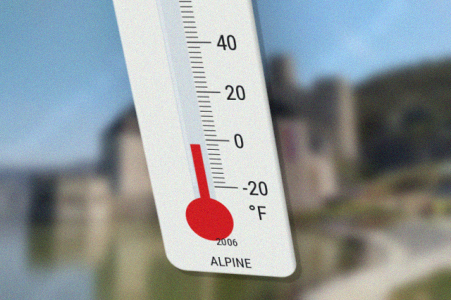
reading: -2 (°F)
